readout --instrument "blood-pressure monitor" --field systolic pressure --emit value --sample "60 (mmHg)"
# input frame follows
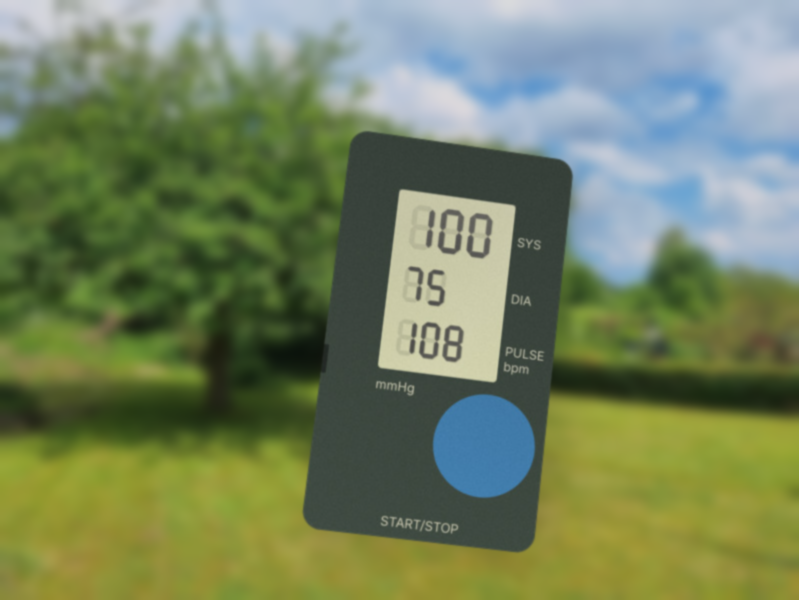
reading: 100 (mmHg)
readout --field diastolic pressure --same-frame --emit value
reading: 75 (mmHg)
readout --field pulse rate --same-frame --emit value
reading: 108 (bpm)
